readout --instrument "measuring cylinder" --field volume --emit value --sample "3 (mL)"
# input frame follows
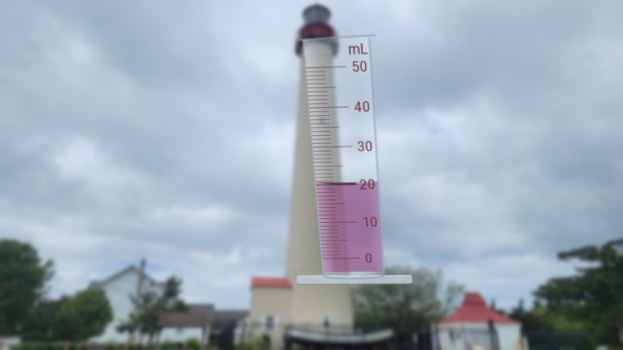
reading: 20 (mL)
